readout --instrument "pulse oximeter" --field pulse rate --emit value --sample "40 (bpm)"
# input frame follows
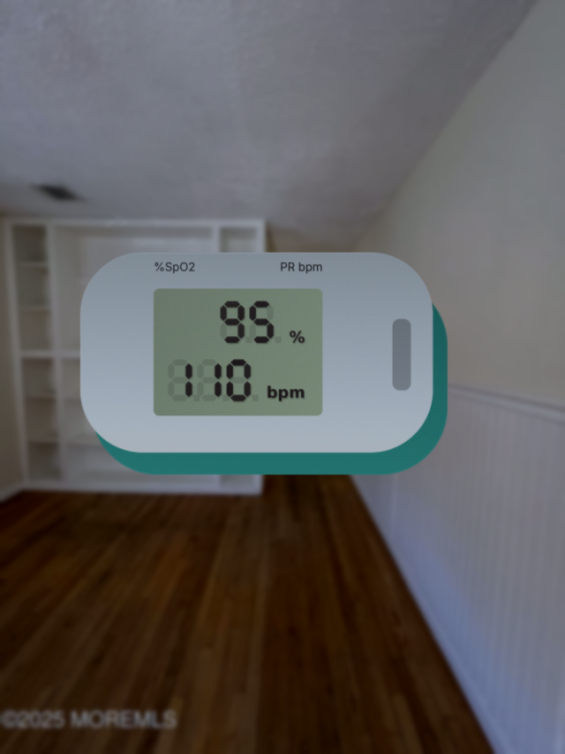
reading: 110 (bpm)
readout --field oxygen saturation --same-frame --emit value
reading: 95 (%)
